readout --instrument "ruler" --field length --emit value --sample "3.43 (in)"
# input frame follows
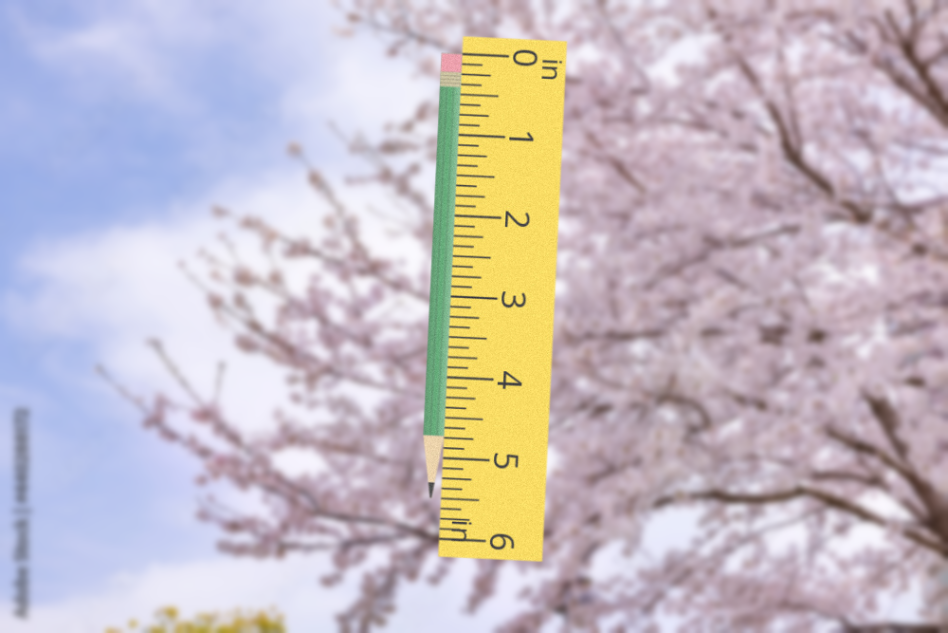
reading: 5.5 (in)
